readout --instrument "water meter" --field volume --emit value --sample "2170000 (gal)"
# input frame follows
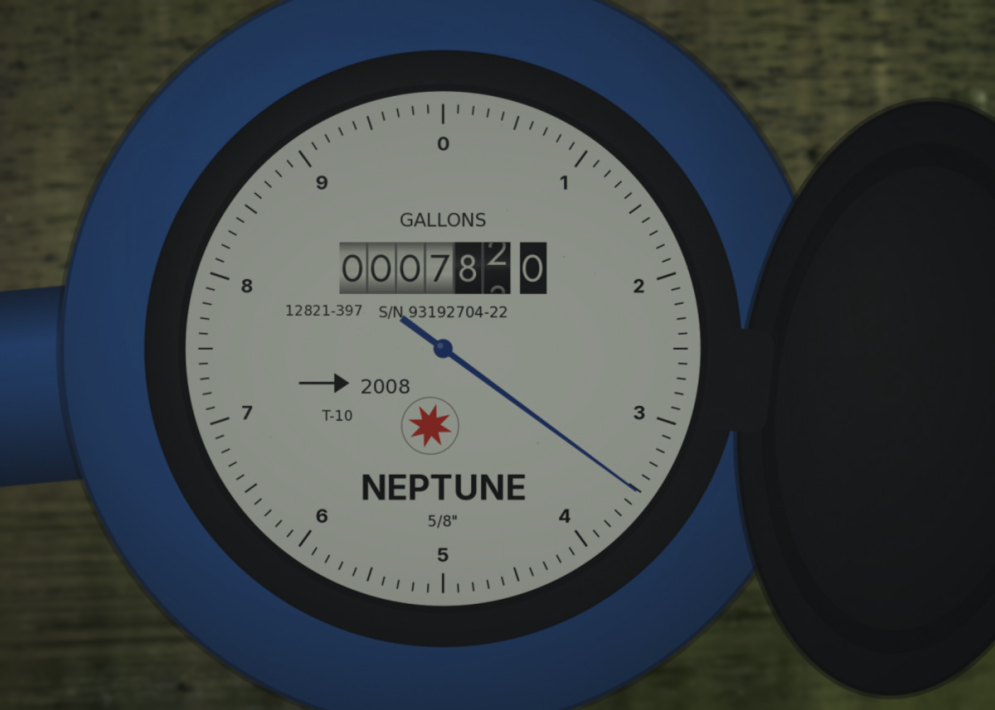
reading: 7823.5 (gal)
